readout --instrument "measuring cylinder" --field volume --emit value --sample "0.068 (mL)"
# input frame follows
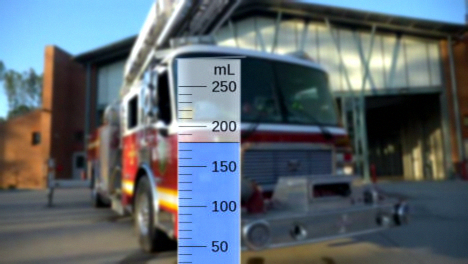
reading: 180 (mL)
